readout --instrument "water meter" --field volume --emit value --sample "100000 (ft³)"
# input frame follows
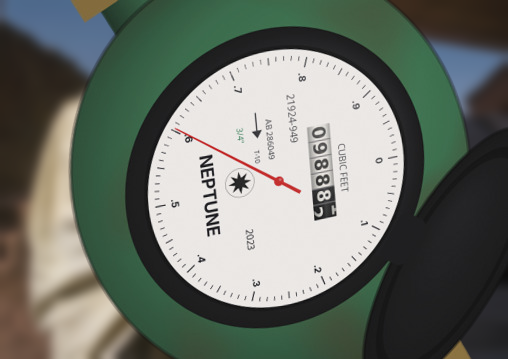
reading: 98881.60 (ft³)
